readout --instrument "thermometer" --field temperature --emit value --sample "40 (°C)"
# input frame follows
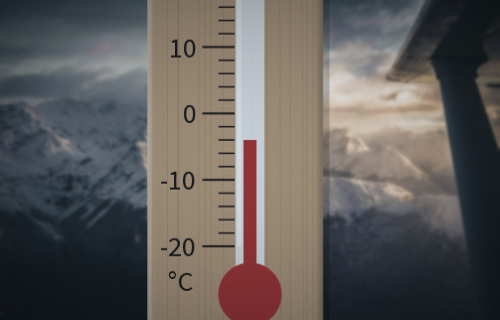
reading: -4 (°C)
